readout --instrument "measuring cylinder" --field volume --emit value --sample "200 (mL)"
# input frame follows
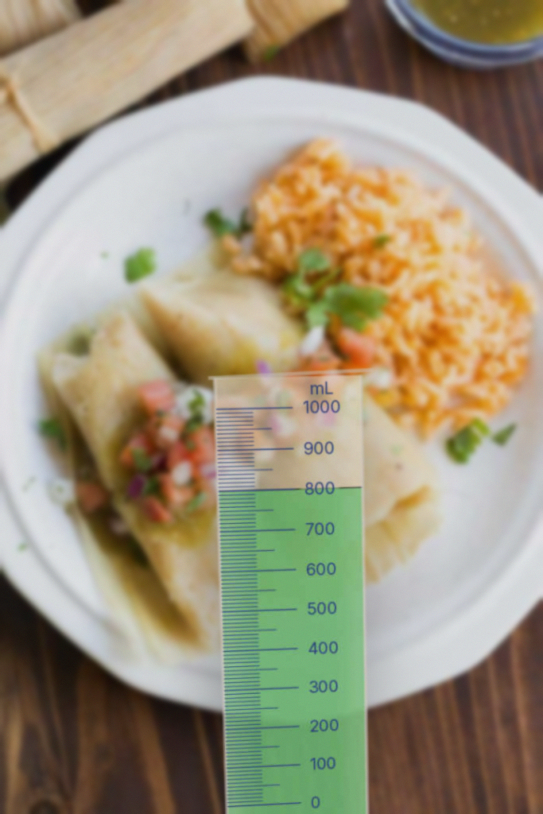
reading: 800 (mL)
